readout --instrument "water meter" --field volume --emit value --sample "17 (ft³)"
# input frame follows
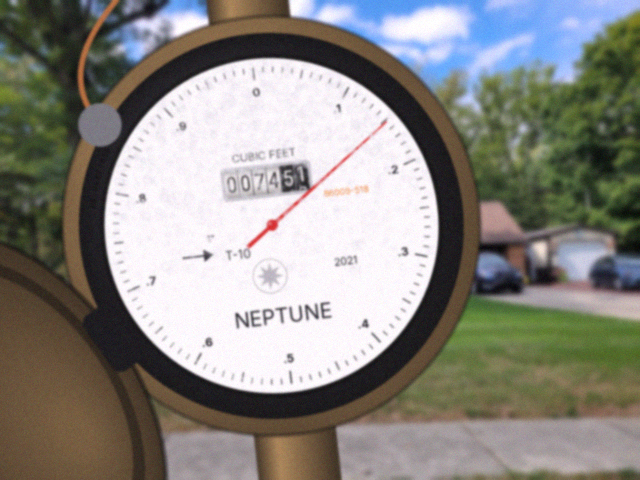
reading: 7451.15 (ft³)
